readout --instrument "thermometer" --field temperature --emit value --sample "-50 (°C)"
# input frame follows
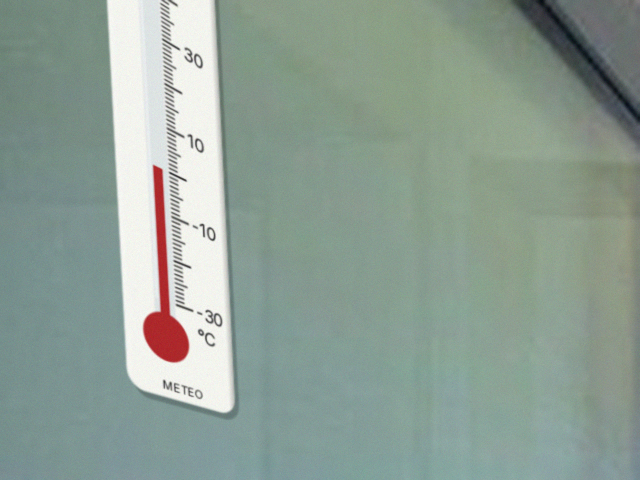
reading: 0 (°C)
